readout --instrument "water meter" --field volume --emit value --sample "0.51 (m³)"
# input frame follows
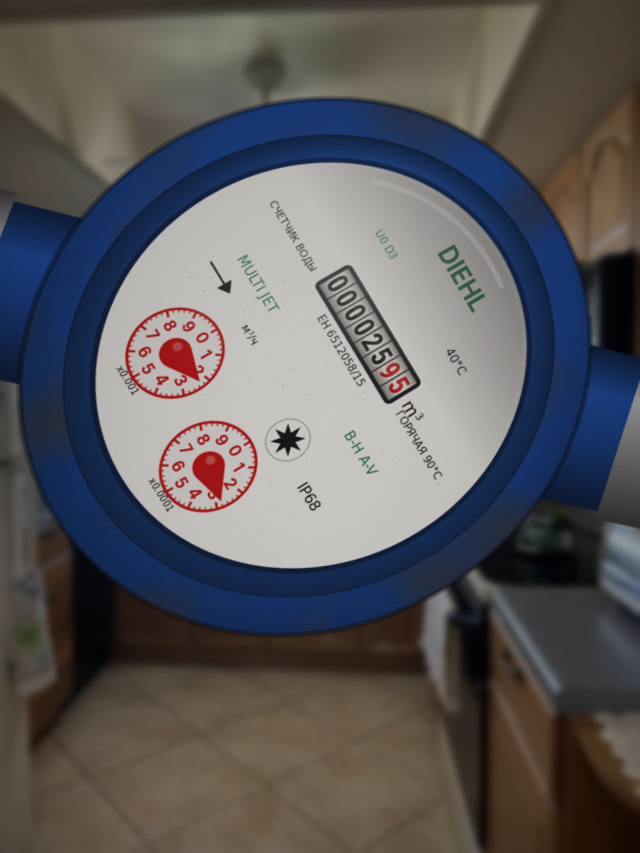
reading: 25.9522 (m³)
